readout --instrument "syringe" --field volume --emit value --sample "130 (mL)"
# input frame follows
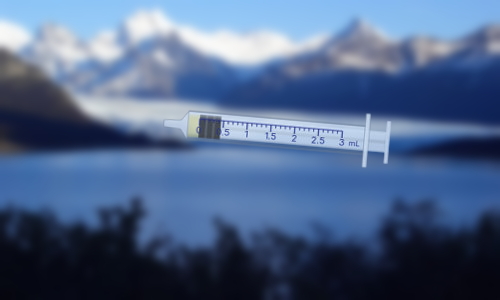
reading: 0 (mL)
